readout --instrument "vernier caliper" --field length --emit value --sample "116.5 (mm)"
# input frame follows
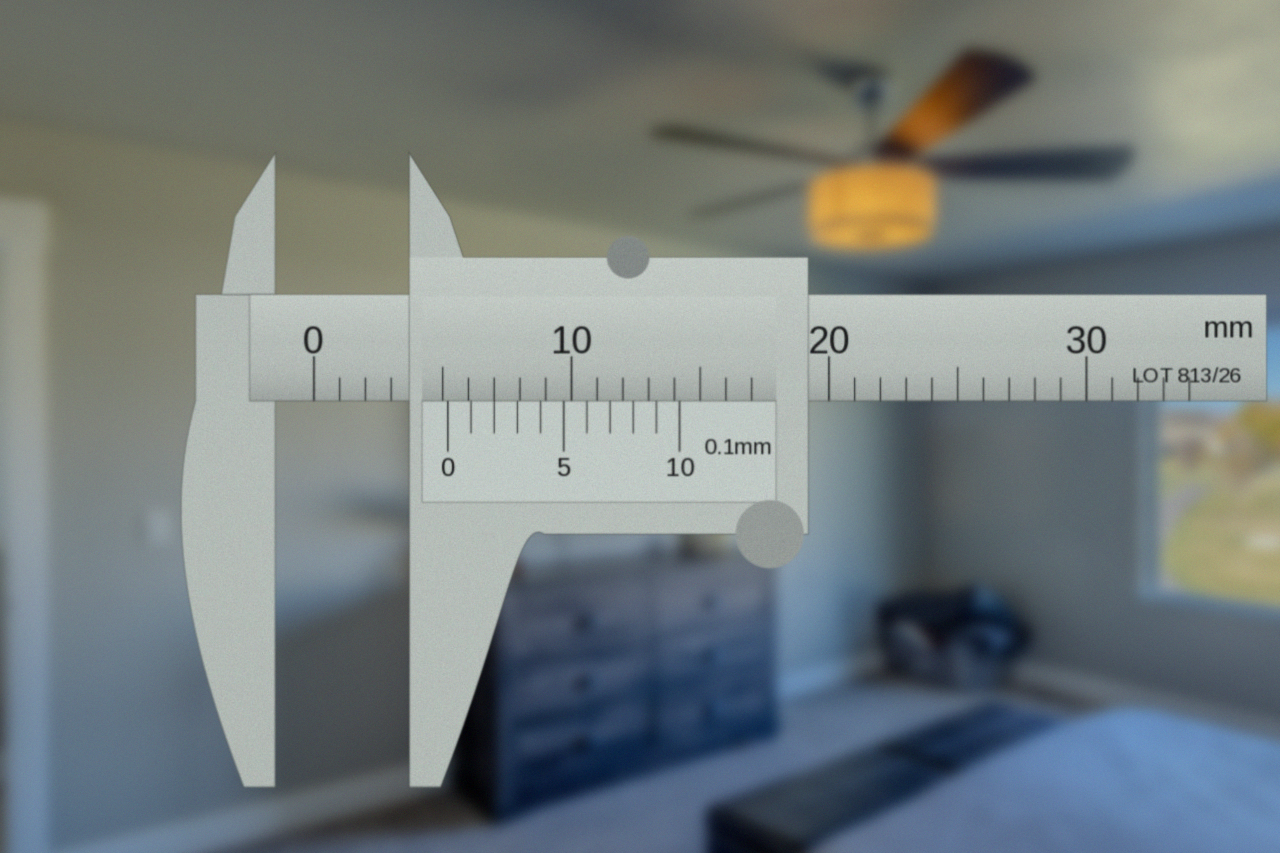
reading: 5.2 (mm)
